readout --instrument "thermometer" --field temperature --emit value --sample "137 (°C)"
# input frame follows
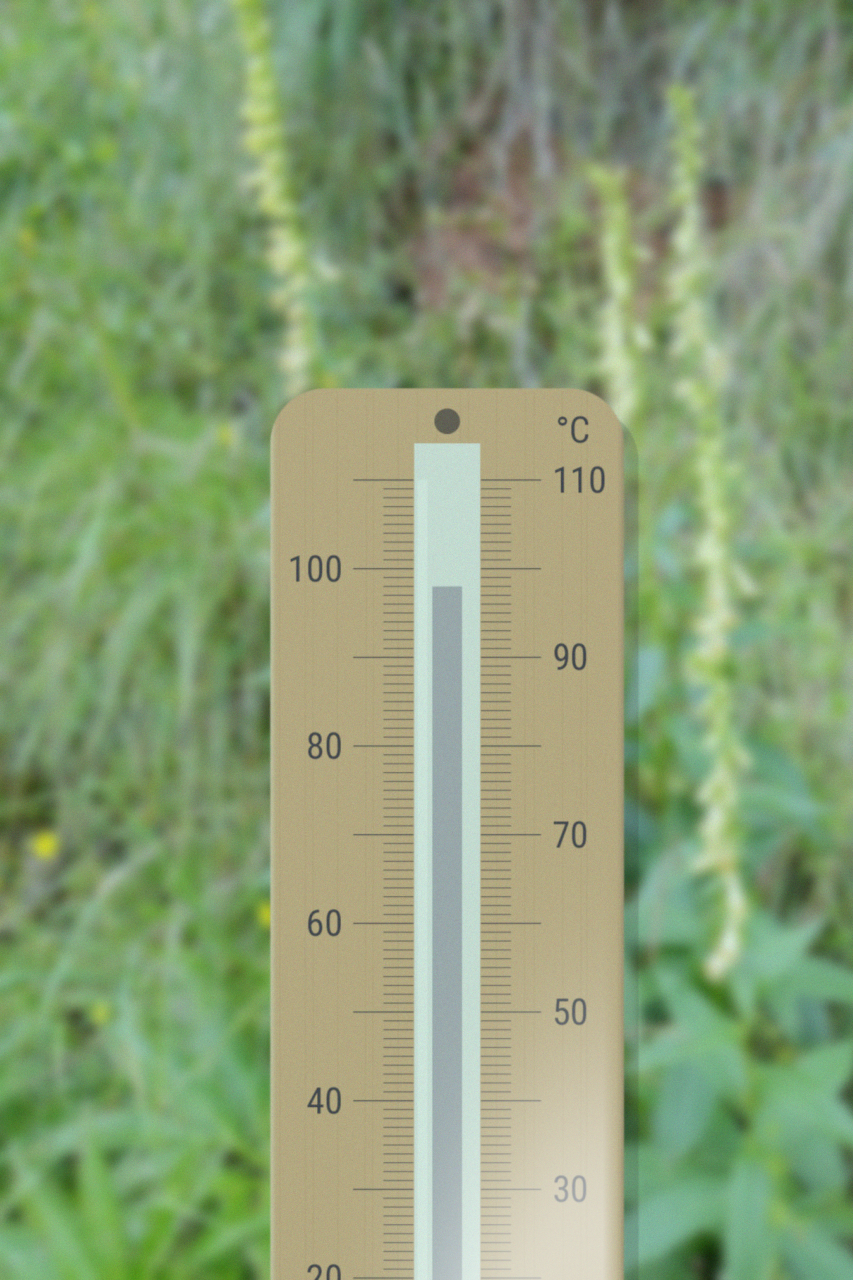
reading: 98 (°C)
